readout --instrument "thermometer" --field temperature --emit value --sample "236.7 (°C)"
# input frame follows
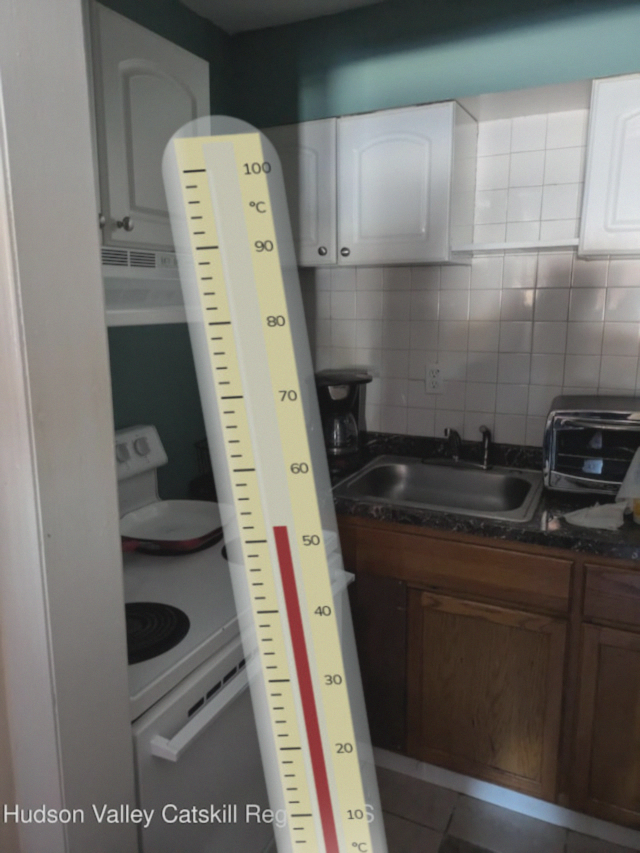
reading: 52 (°C)
